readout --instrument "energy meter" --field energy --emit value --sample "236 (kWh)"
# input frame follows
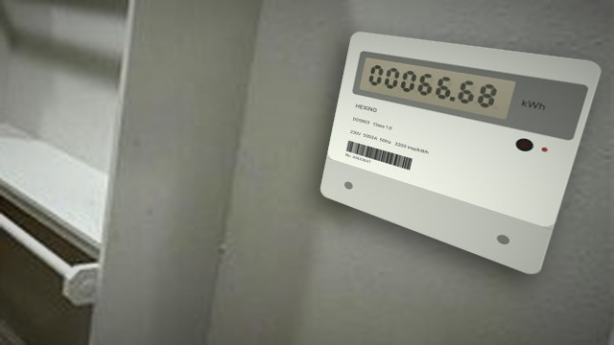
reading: 66.68 (kWh)
